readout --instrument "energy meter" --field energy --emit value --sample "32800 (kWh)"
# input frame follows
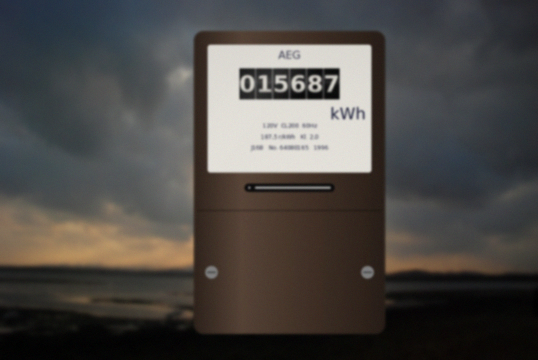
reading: 15687 (kWh)
